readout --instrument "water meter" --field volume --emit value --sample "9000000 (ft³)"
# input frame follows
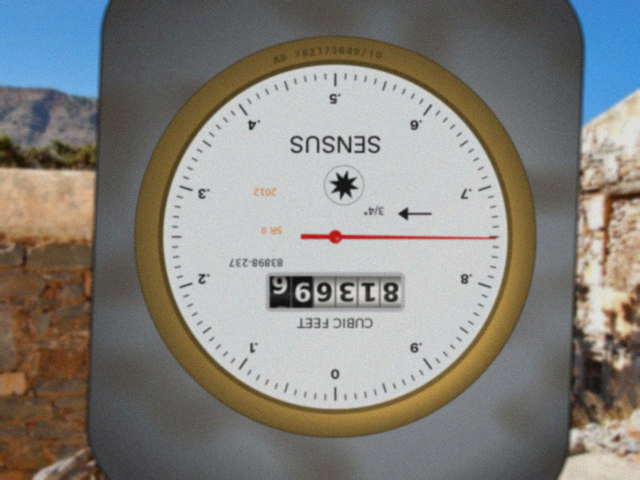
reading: 813695.75 (ft³)
